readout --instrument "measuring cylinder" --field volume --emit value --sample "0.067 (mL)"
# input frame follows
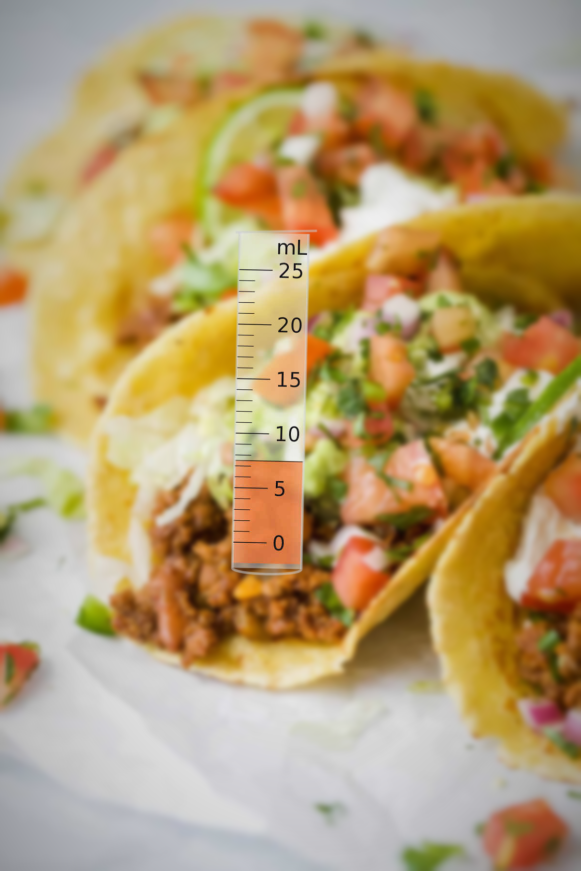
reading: 7.5 (mL)
